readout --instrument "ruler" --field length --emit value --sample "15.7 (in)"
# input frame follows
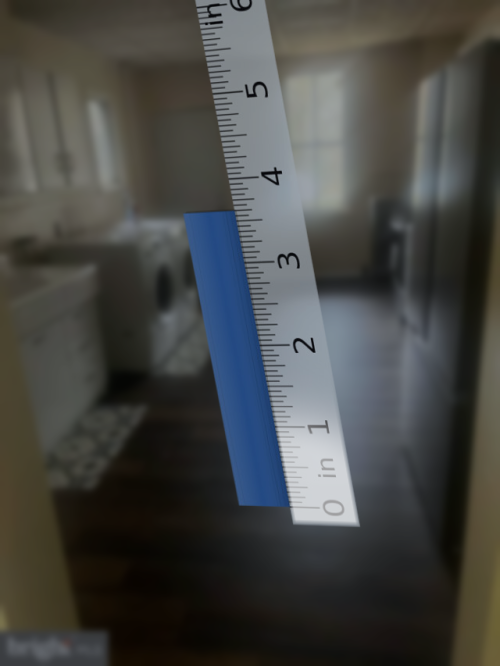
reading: 3.625 (in)
